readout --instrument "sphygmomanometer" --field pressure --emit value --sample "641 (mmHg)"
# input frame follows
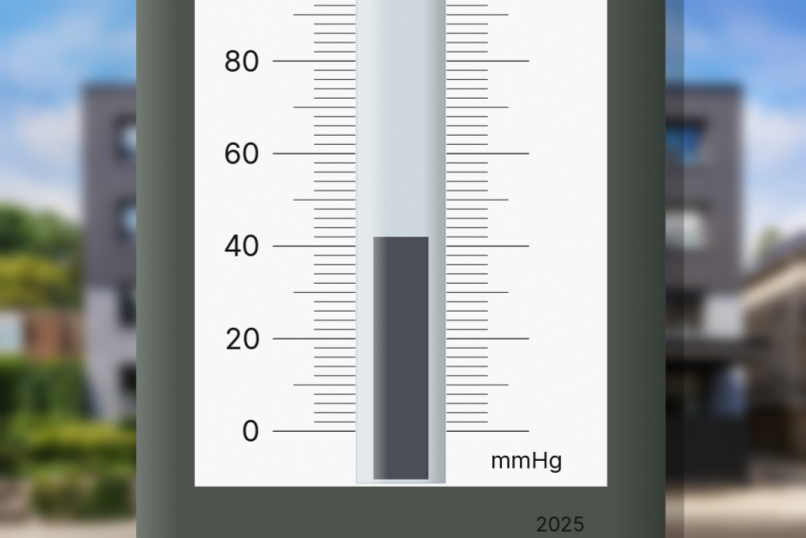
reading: 42 (mmHg)
